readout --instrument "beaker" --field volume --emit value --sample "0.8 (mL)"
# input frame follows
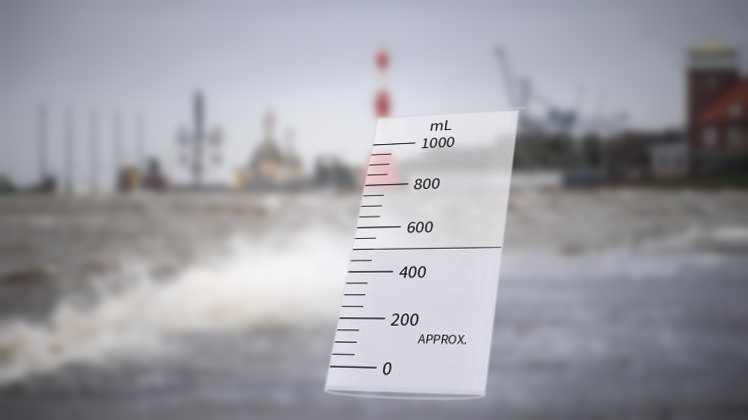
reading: 500 (mL)
